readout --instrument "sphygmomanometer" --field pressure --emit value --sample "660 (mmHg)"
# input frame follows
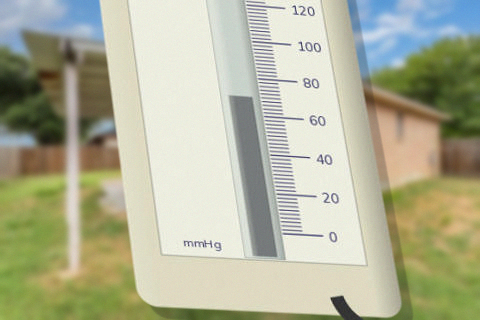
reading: 70 (mmHg)
